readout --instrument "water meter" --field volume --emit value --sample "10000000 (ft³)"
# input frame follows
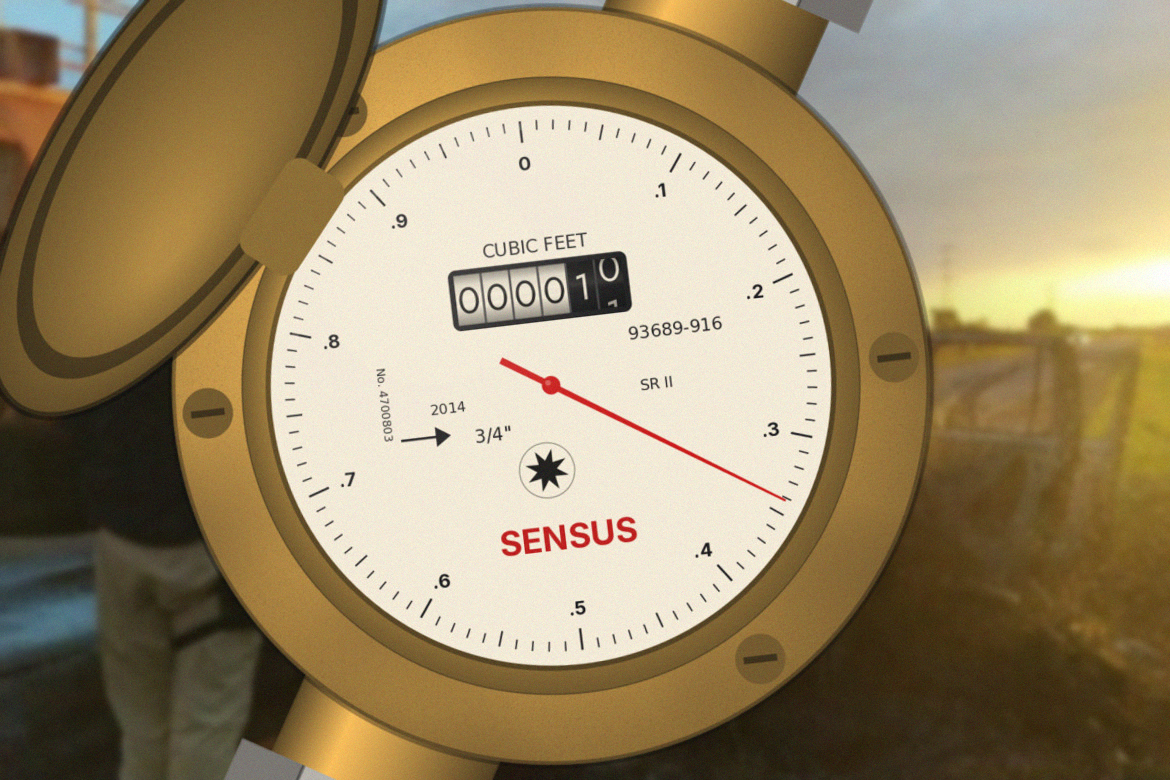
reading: 10.34 (ft³)
